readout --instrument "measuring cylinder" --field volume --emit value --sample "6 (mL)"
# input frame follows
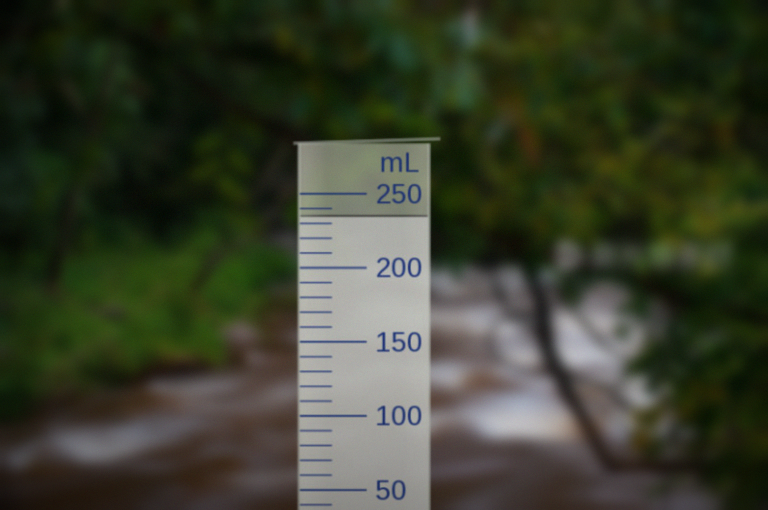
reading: 235 (mL)
